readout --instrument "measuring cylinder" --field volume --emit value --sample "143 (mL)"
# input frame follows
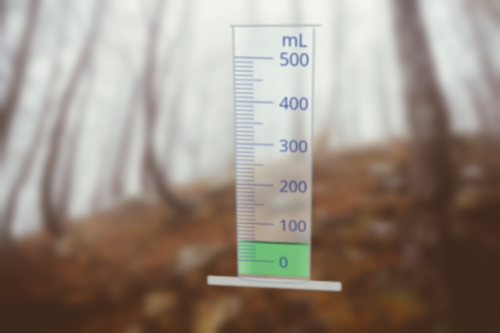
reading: 50 (mL)
